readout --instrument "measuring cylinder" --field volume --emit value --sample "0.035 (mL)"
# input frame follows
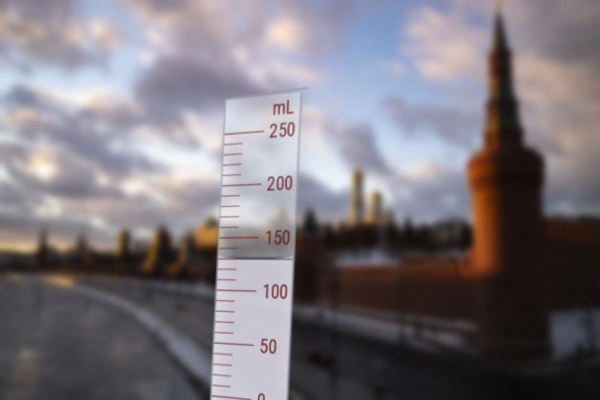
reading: 130 (mL)
